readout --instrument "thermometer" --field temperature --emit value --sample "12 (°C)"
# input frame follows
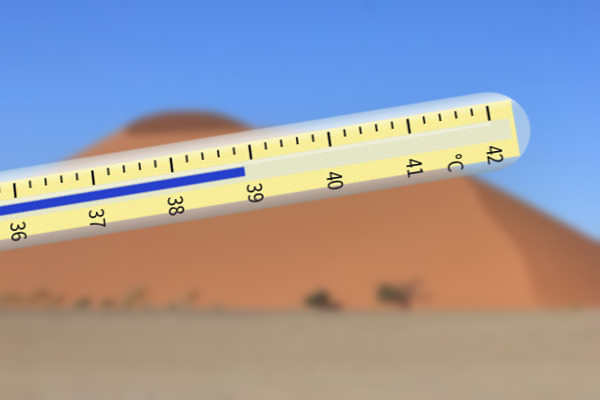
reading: 38.9 (°C)
